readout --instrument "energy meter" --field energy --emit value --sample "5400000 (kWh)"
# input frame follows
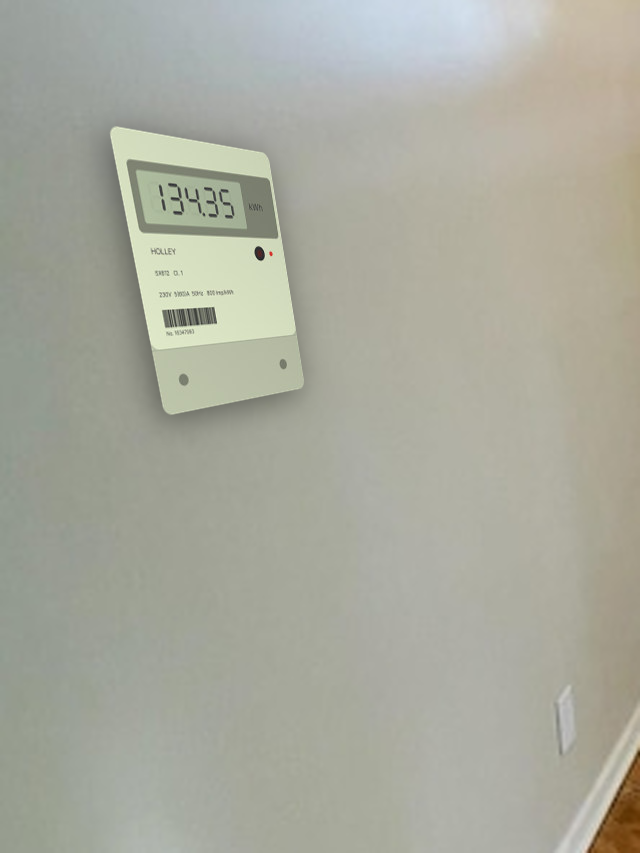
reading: 134.35 (kWh)
